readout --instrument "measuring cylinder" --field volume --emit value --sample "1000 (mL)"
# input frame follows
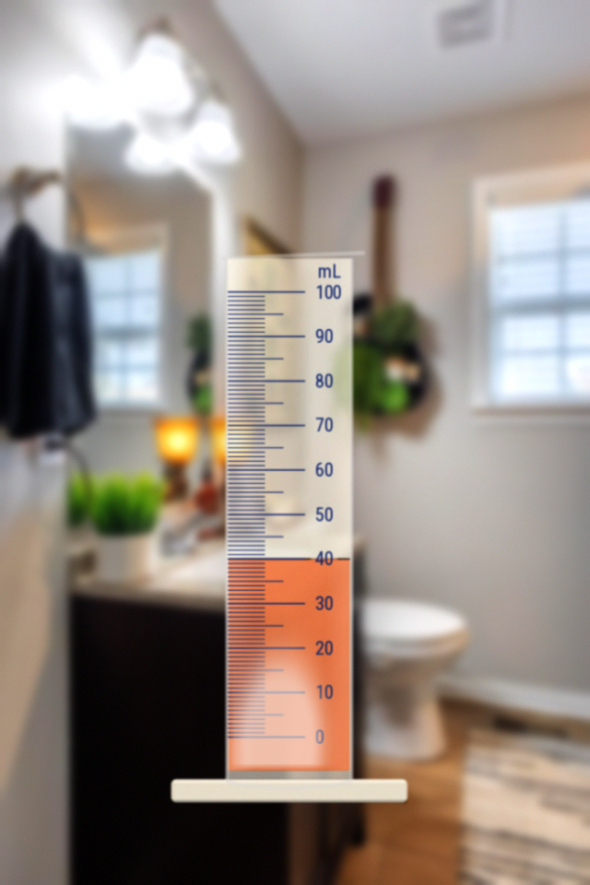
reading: 40 (mL)
